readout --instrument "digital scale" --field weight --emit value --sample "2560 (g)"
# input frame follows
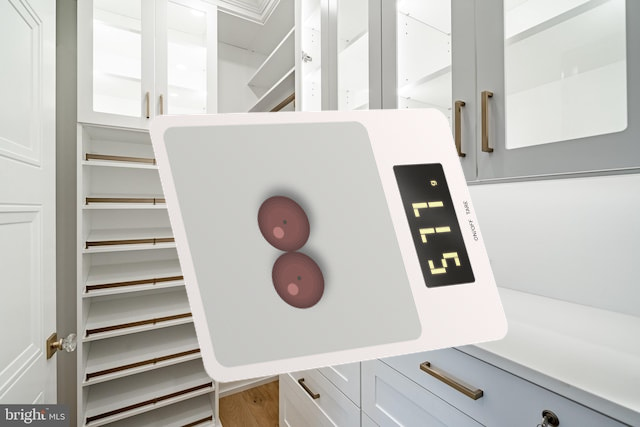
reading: 577 (g)
